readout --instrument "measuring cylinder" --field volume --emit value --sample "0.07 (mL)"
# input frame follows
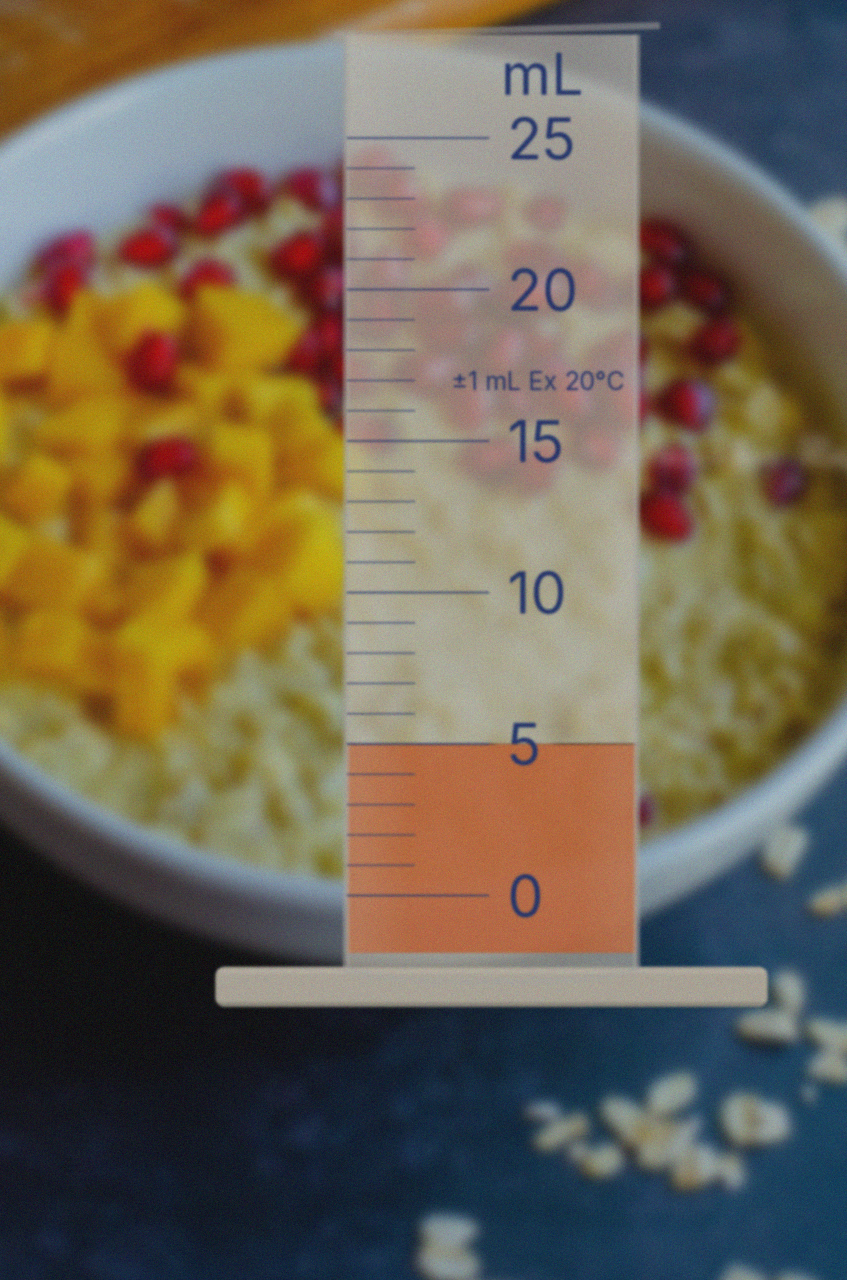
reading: 5 (mL)
